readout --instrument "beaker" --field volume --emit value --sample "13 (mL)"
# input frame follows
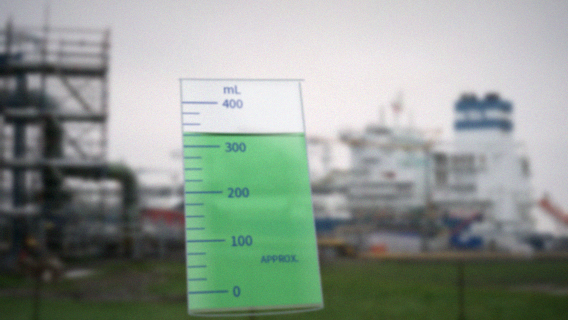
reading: 325 (mL)
